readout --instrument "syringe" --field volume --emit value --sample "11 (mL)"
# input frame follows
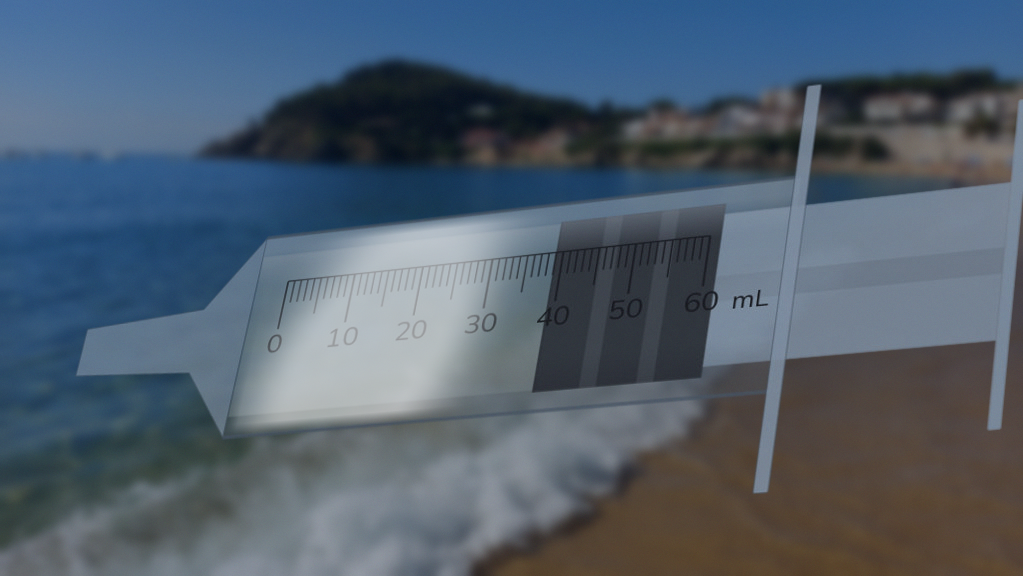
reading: 39 (mL)
